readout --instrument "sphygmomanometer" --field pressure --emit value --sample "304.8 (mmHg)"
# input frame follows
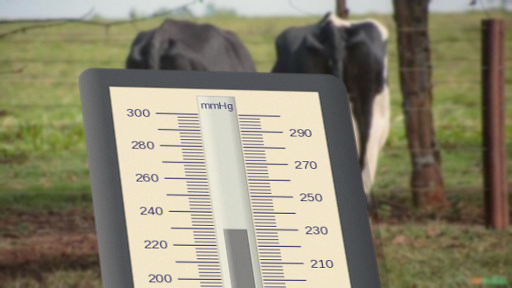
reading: 230 (mmHg)
